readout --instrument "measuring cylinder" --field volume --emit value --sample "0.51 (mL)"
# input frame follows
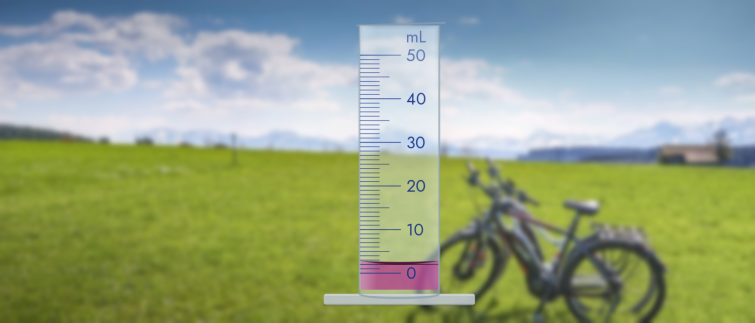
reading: 2 (mL)
